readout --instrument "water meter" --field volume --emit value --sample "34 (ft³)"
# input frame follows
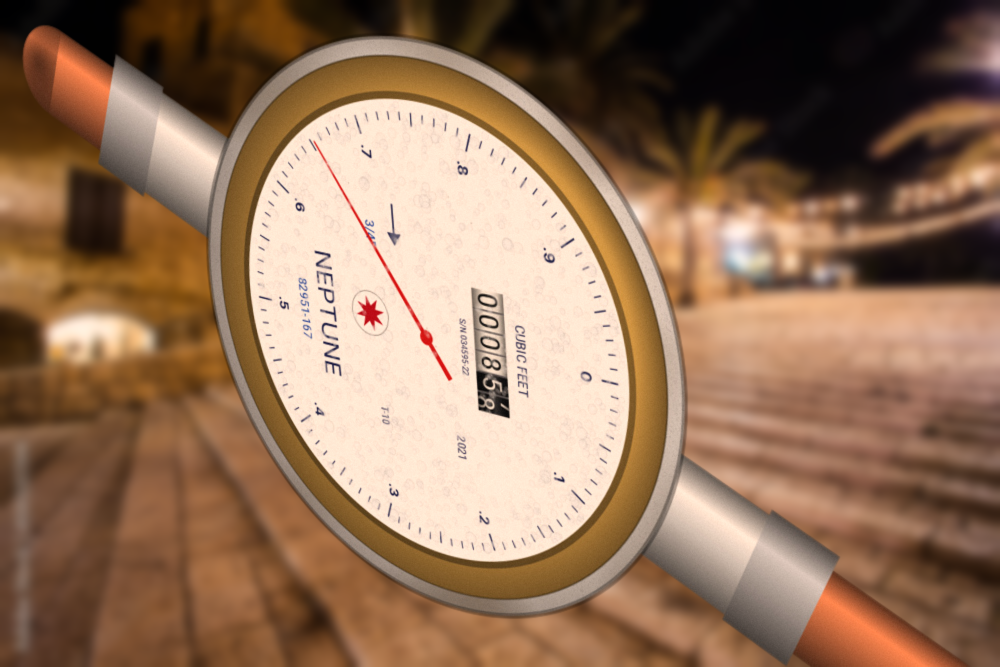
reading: 857.65 (ft³)
